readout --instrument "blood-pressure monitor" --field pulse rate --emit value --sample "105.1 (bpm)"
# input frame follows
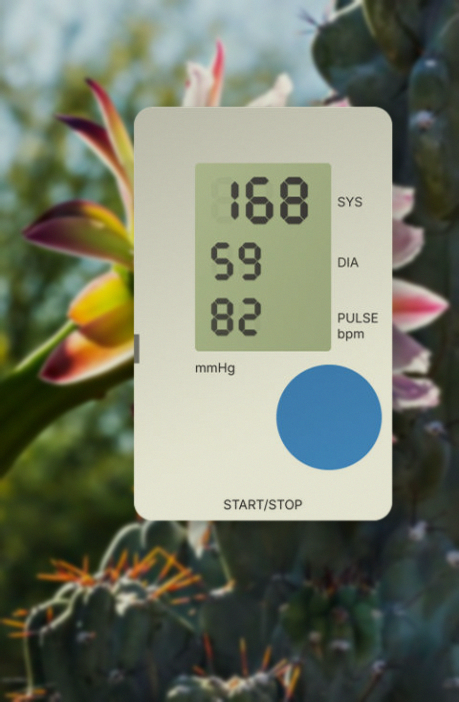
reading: 82 (bpm)
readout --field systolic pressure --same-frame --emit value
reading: 168 (mmHg)
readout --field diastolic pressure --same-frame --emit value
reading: 59 (mmHg)
